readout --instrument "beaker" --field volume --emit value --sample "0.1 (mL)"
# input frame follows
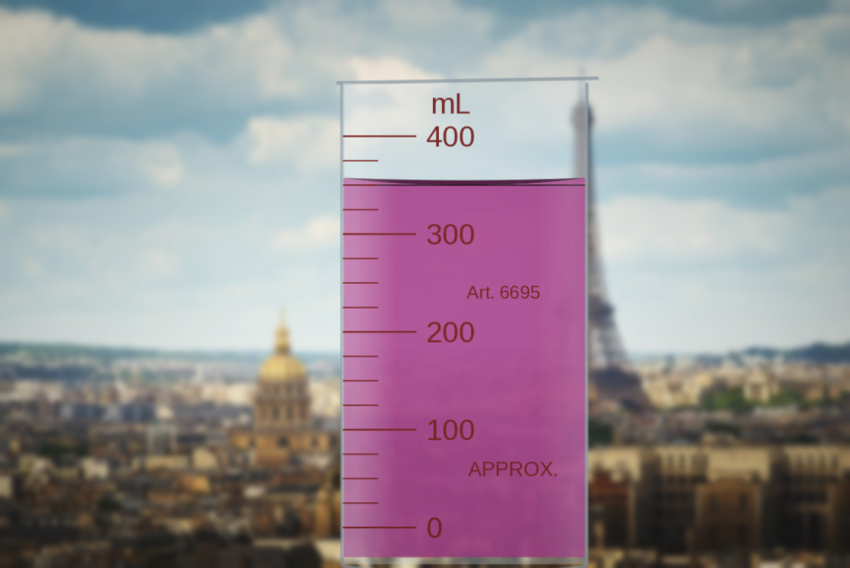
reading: 350 (mL)
